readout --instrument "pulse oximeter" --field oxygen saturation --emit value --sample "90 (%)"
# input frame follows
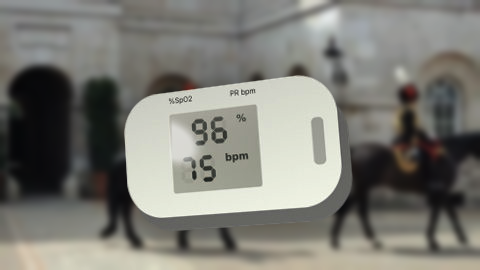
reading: 96 (%)
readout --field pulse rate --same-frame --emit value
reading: 75 (bpm)
